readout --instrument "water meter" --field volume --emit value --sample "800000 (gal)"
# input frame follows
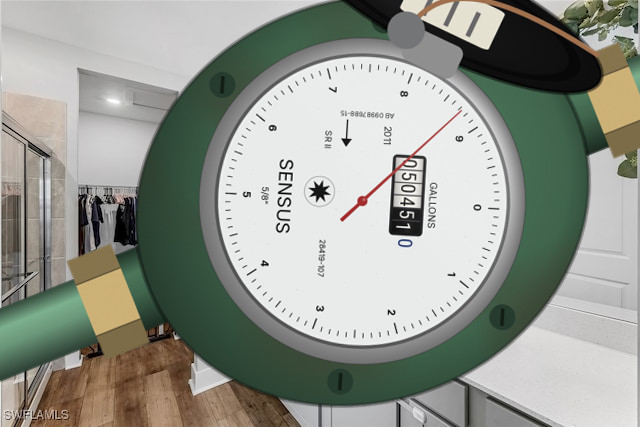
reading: 504508.7 (gal)
